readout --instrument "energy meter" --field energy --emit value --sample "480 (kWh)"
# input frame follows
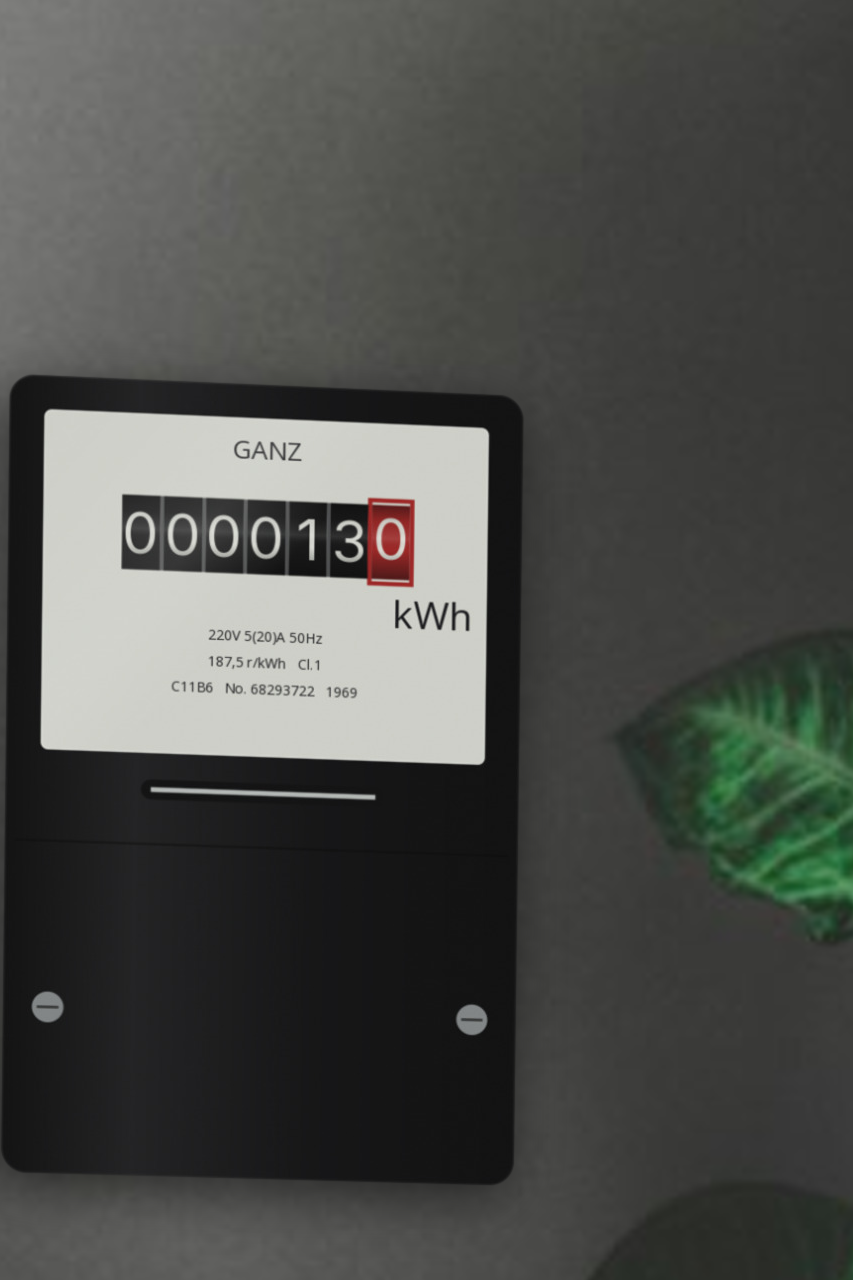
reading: 13.0 (kWh)
